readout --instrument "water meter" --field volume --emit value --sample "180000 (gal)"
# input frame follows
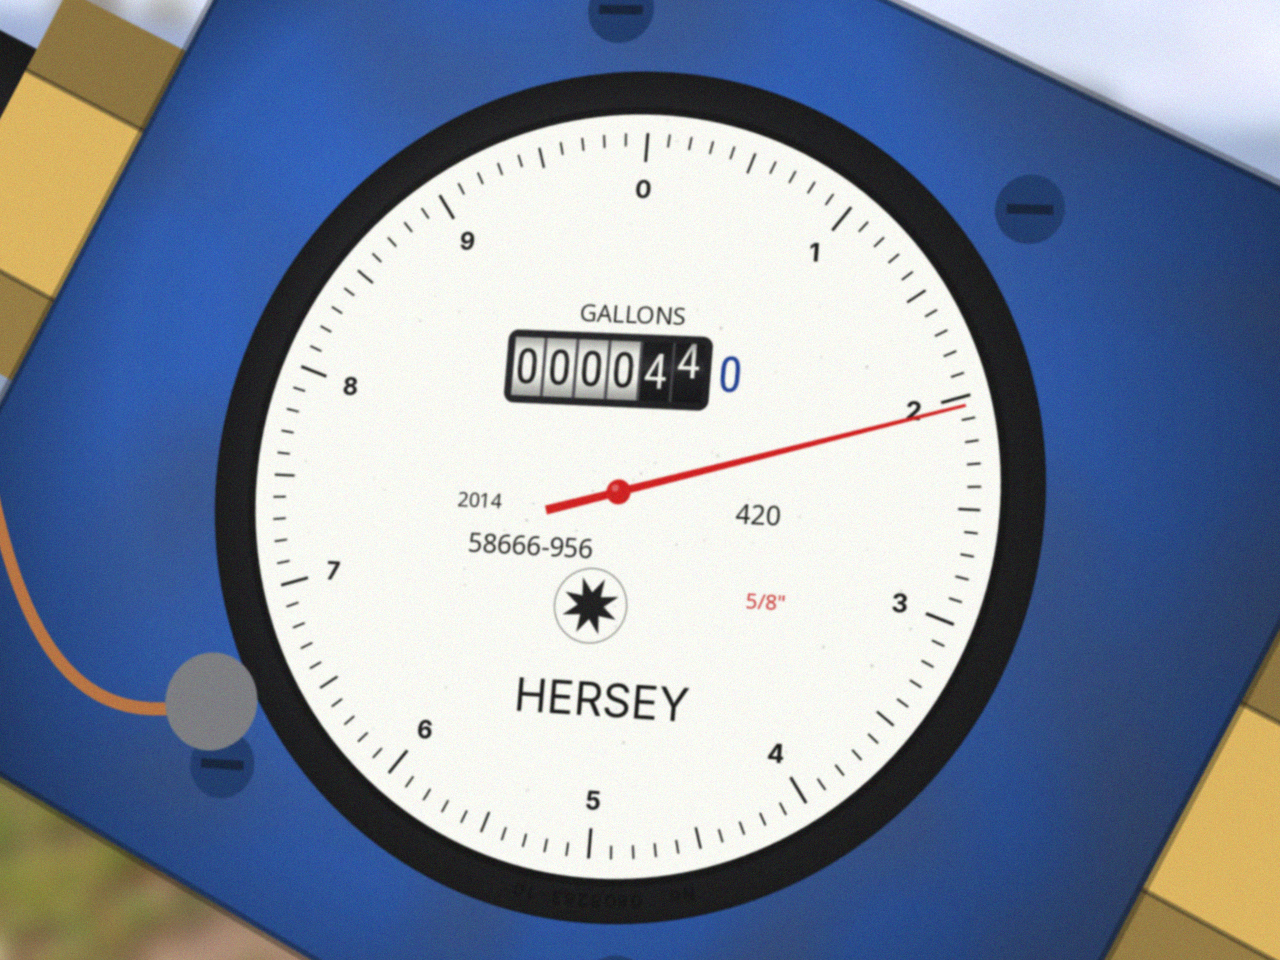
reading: 442.0 (gal)
